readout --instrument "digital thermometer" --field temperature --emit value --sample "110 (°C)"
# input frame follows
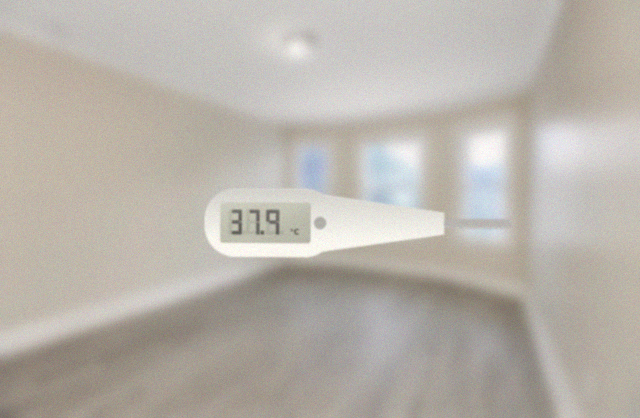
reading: 37.9 (°C)
